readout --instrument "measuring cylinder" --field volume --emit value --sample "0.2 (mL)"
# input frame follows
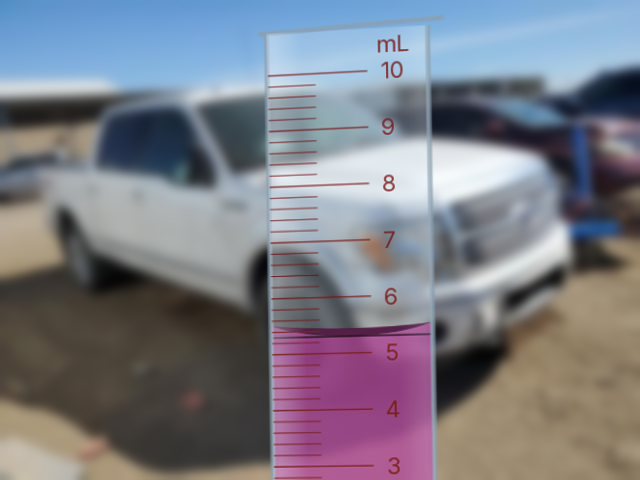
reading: 5.3 (mL)
